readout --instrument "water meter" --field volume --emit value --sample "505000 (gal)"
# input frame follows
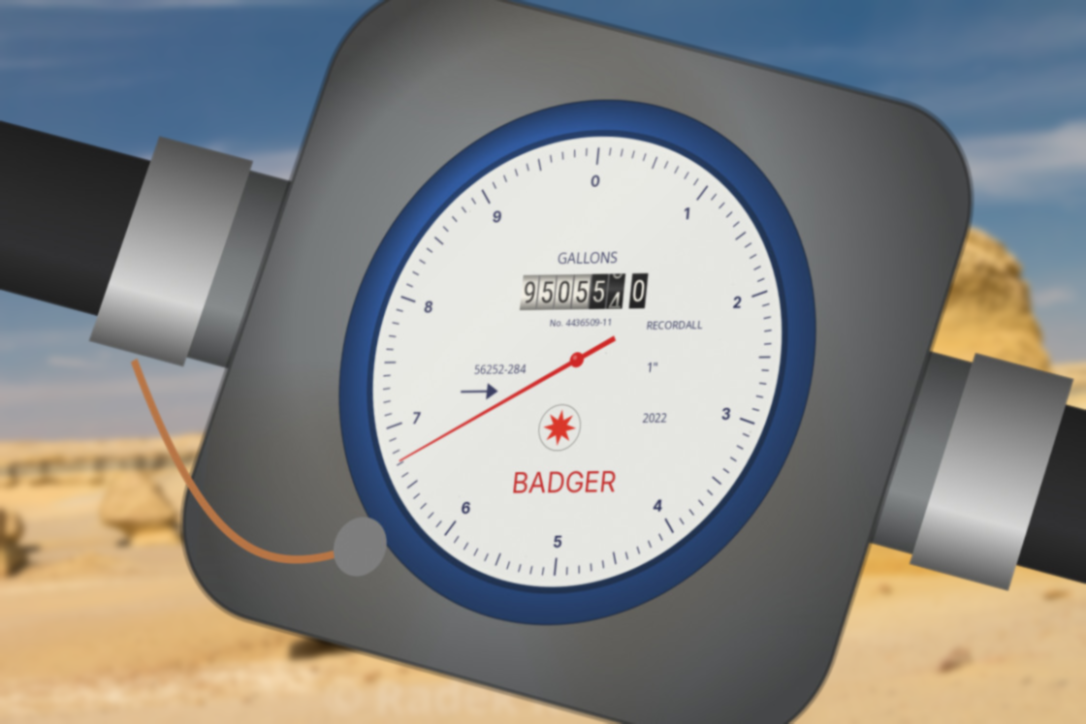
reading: 9505536.7 (gal)
